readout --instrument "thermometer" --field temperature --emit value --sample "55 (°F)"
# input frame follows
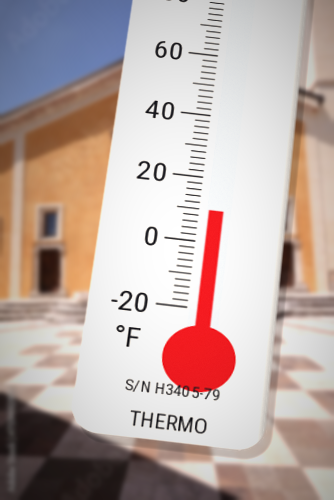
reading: 10 (°F)
